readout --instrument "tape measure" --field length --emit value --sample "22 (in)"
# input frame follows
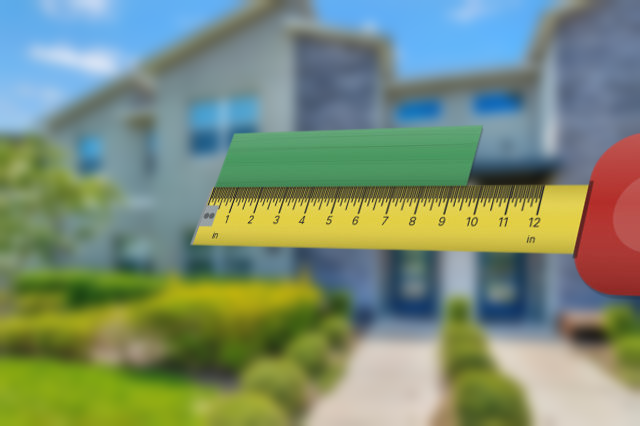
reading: 9.5 (in)
